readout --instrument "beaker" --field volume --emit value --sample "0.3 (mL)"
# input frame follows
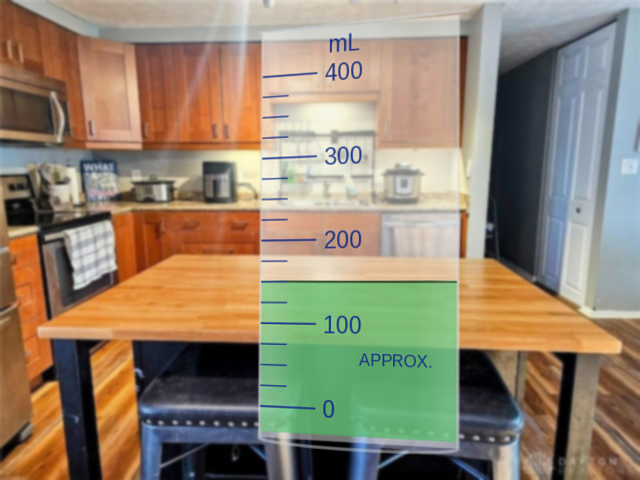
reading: 150 (mL)
